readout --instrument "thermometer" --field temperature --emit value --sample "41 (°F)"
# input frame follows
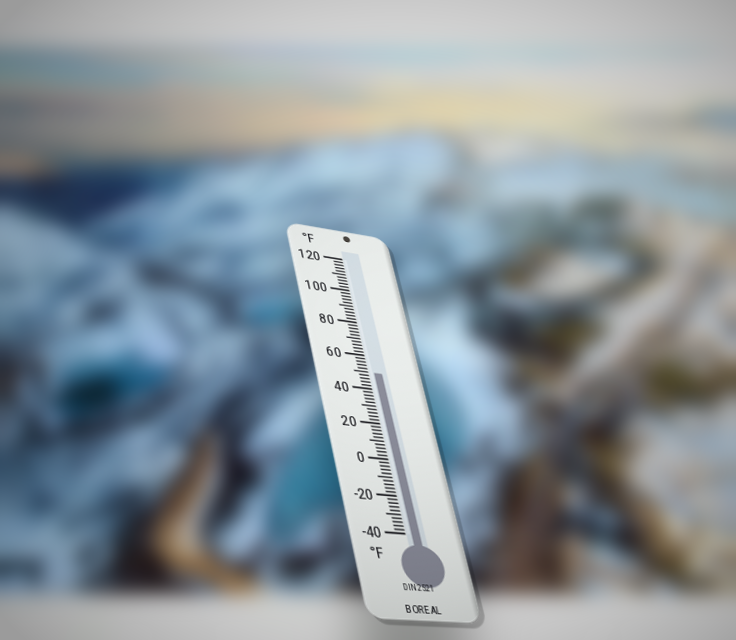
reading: 50 (°F)
